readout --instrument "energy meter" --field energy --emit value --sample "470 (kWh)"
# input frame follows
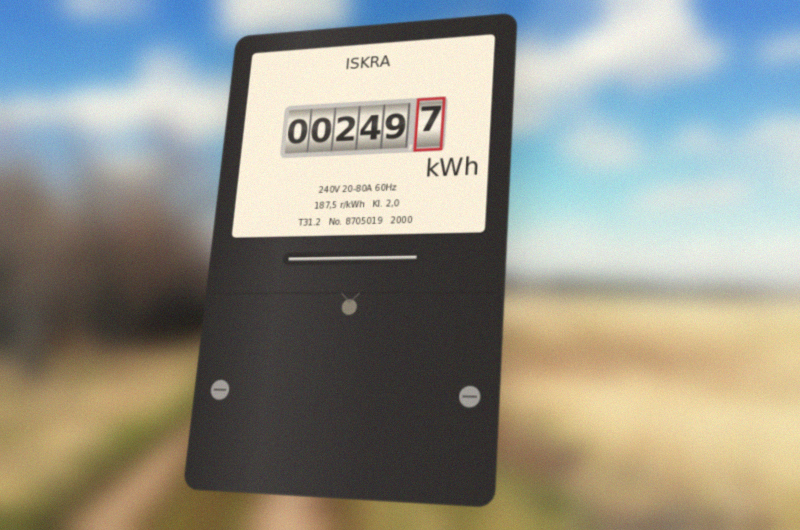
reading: 249.7 (kWh)
